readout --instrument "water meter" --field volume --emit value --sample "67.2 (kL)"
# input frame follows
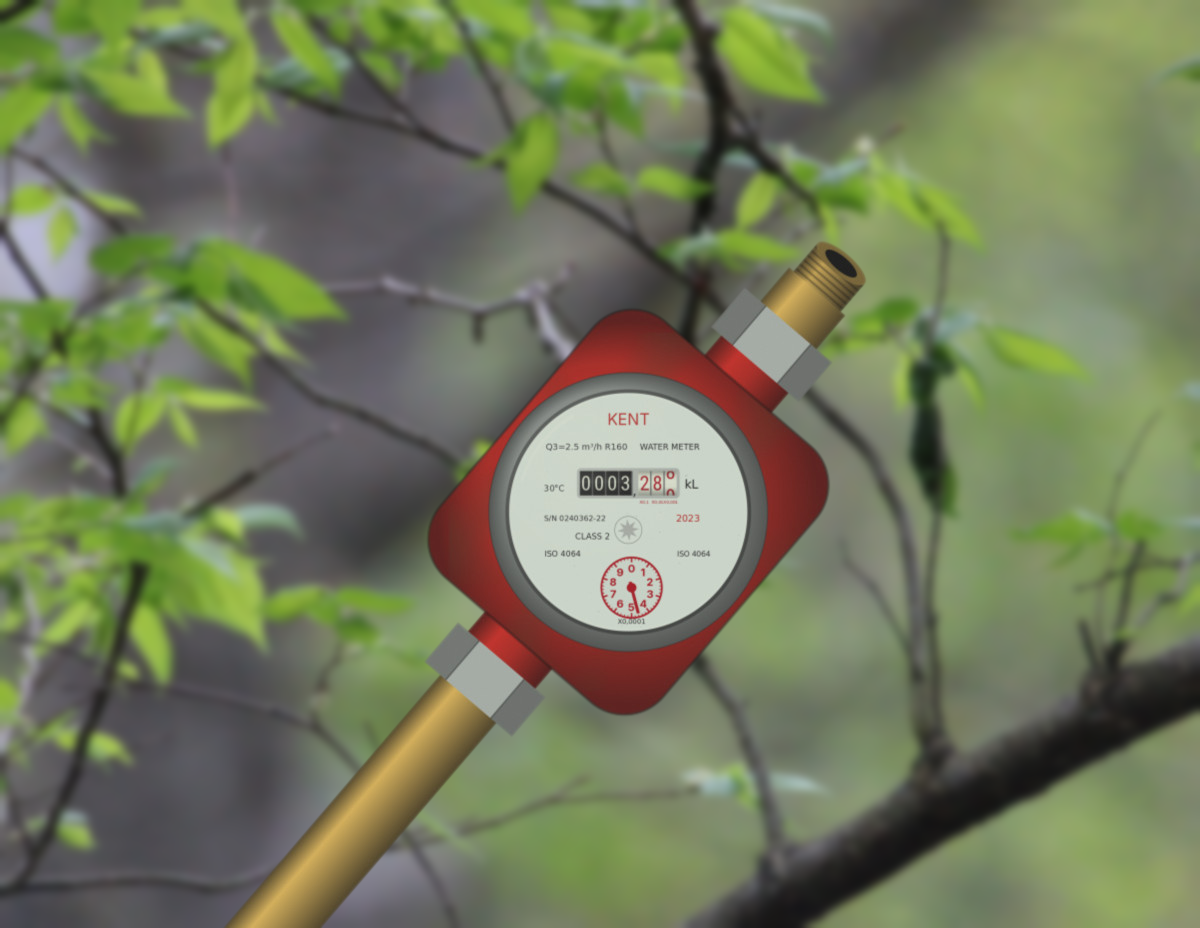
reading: 3.2884 (kL)
